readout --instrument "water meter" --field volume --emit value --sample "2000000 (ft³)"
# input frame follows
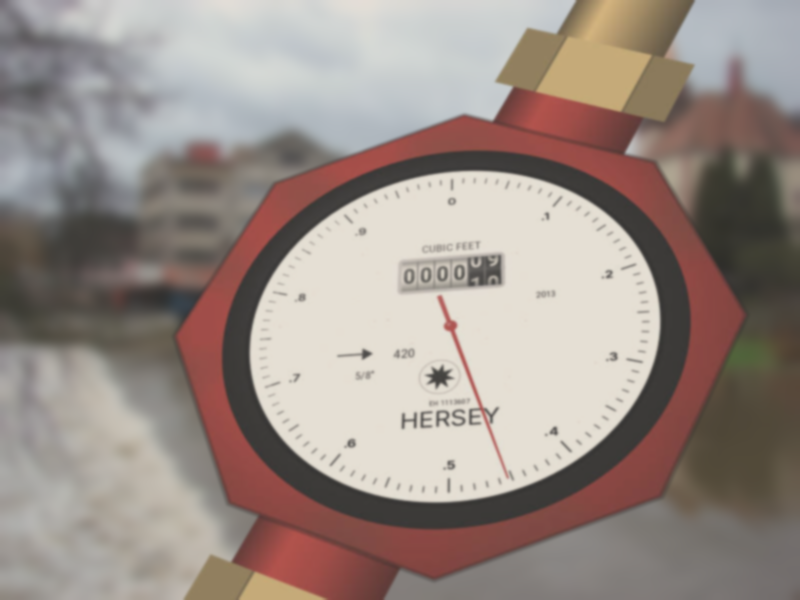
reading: 9.45 (ft³)
